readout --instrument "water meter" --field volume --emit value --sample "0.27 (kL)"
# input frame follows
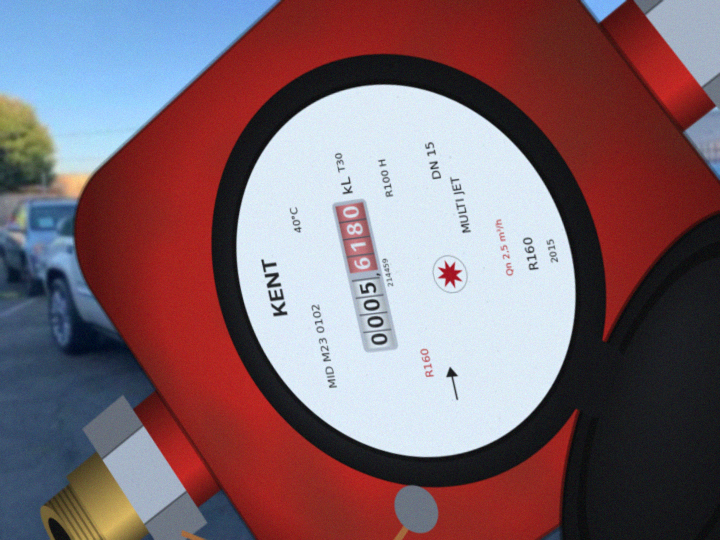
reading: 5.6180 (kL)
